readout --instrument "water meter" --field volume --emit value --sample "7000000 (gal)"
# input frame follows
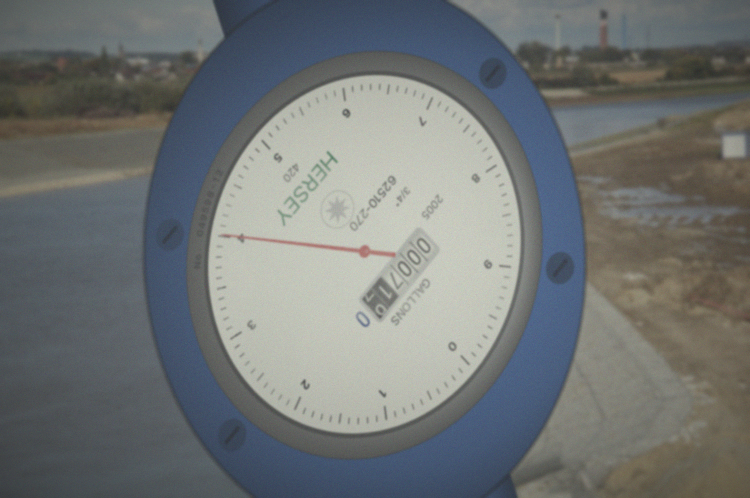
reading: 7164.0 (gal)
